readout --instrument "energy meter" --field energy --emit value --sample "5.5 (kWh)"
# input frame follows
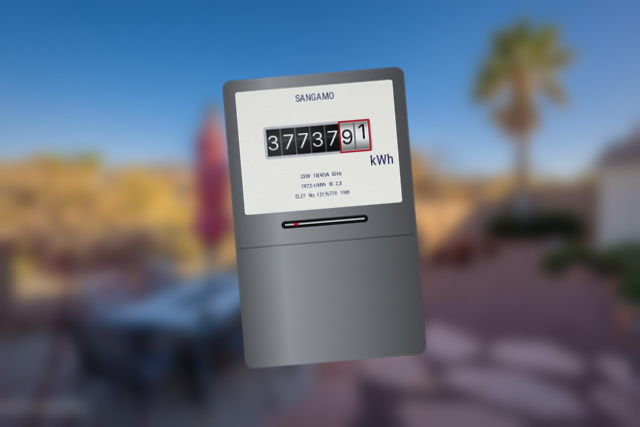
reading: 37737.91 (kWh)
